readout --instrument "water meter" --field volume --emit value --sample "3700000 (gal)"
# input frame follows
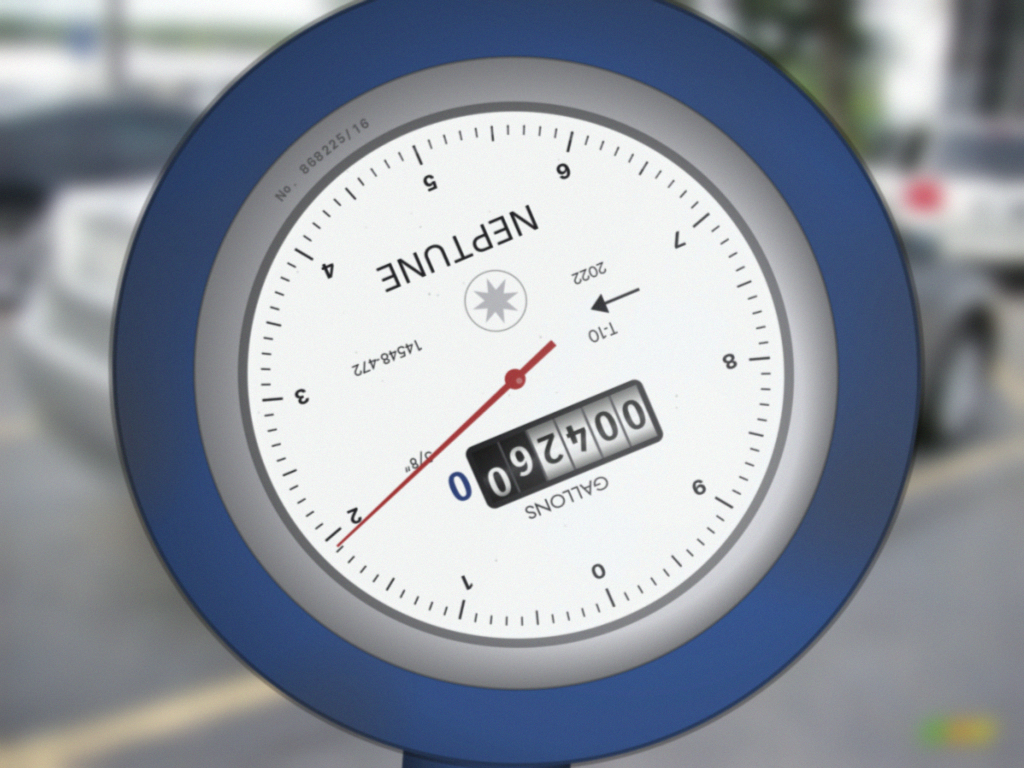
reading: 42601.9 (gal)
